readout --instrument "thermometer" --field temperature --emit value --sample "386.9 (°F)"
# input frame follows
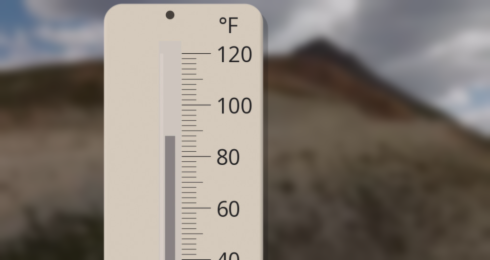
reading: 88 (°F)
